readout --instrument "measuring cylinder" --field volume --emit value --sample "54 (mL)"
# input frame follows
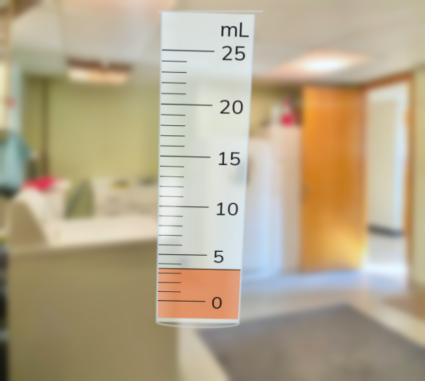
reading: 3.5 (mL)
